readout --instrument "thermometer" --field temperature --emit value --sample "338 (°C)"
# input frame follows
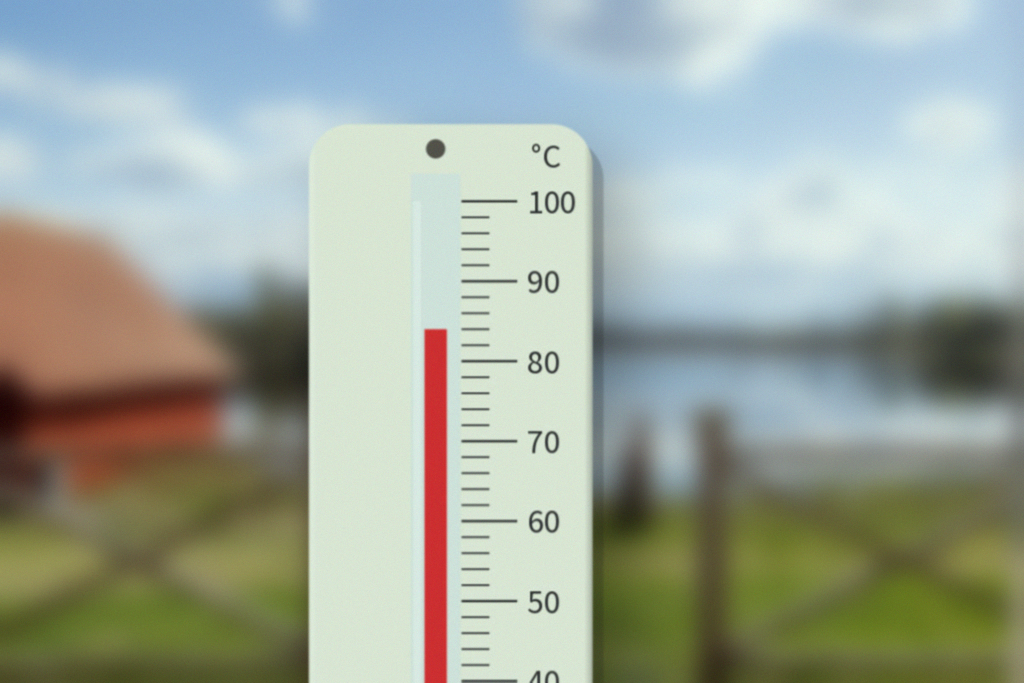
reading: 84 (°C)
